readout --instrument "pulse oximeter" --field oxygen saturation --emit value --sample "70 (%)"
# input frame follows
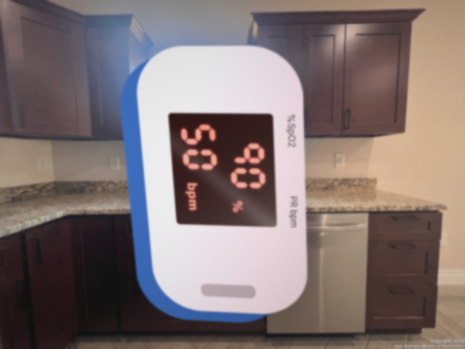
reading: 90 (%)
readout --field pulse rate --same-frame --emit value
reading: 50 (bpm)
